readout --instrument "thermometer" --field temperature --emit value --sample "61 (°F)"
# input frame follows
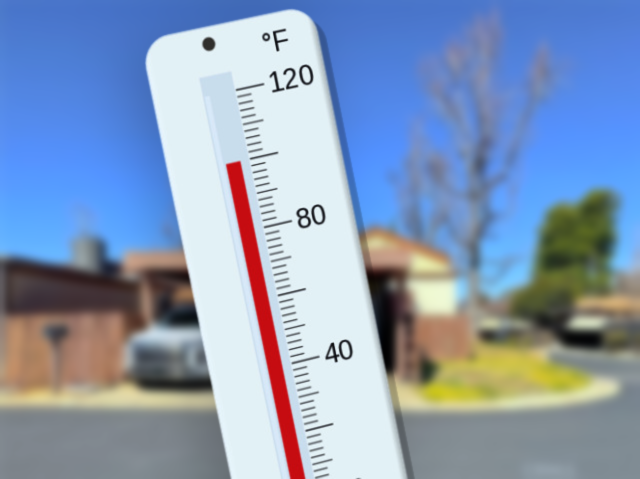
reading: 100 (°F)
